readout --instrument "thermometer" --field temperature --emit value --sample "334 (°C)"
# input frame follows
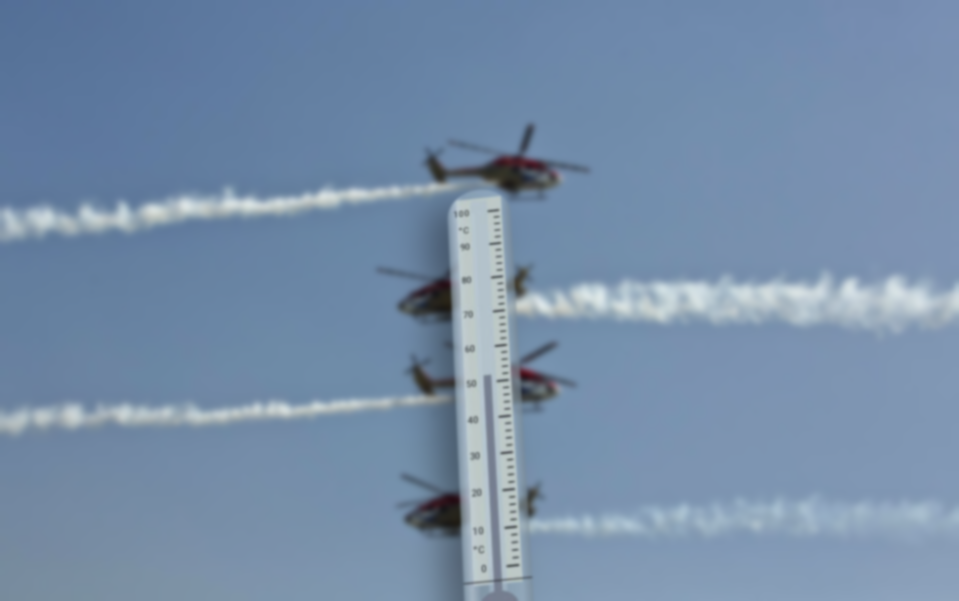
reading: 52 (°C)
